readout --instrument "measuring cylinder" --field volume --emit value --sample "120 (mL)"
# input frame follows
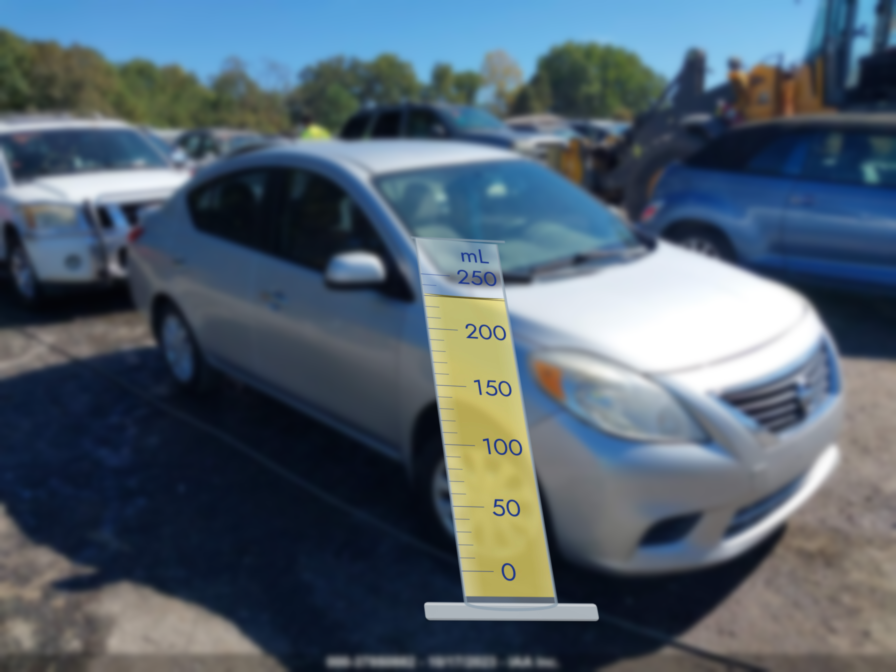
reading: 230 (mL)
